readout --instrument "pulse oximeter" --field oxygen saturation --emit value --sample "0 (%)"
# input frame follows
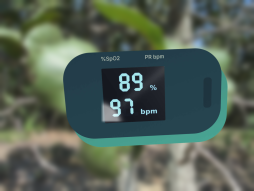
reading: 89 (%)
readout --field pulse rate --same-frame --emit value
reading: 97 (bpm)
